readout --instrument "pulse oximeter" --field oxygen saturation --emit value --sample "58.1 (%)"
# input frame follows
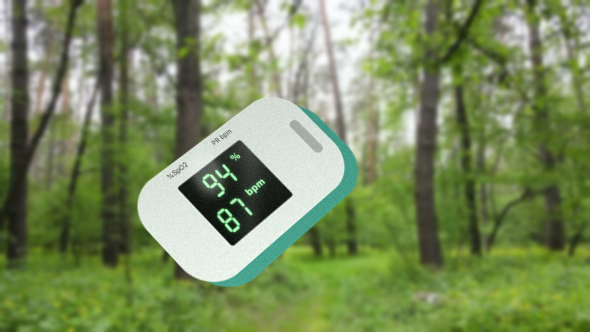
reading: 94 (%)
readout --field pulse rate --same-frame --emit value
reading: 87 (bpm)
